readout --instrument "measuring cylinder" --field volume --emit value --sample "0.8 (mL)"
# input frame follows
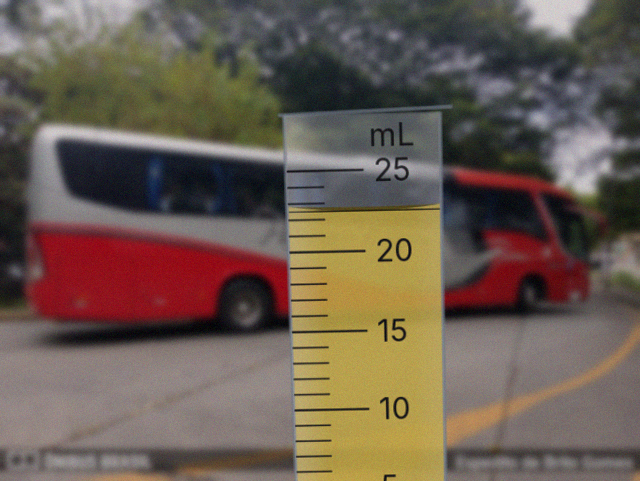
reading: 22.5 (mL)
